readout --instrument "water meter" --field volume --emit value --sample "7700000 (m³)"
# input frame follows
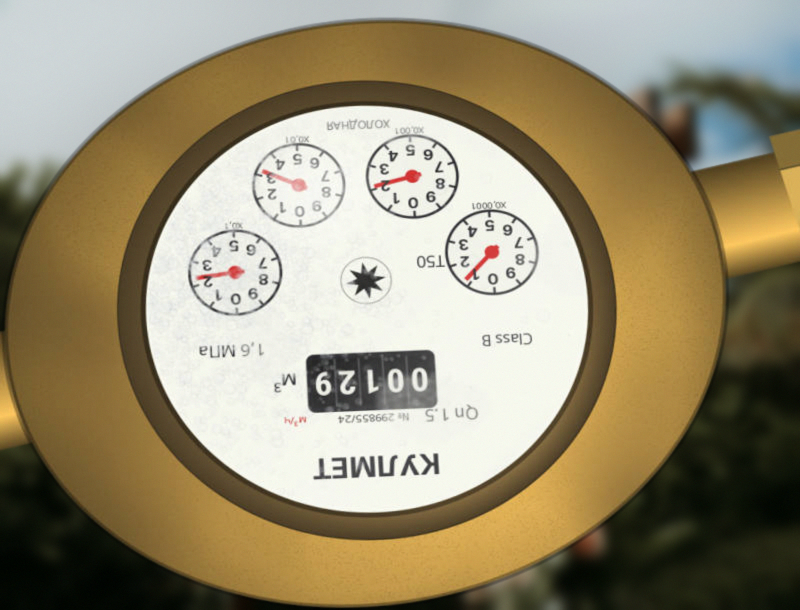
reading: 129.2321 (m³)
